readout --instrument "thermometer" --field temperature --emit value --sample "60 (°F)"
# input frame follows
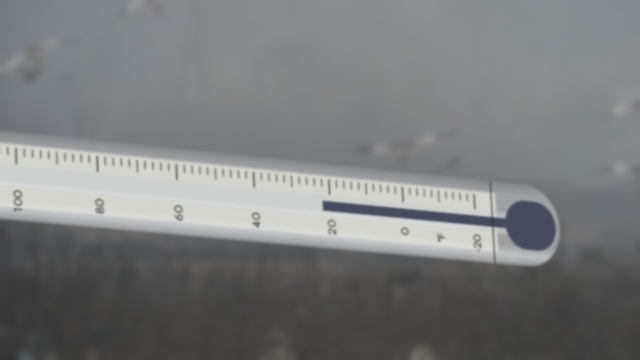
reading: 22 (°F)
